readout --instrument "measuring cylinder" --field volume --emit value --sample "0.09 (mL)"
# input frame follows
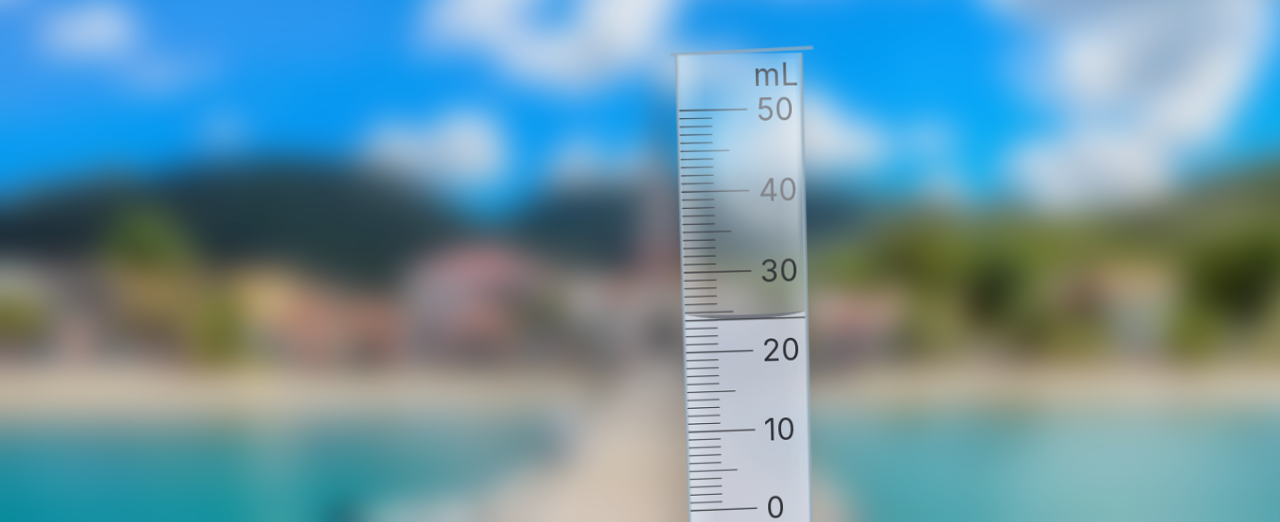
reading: 24 (mL)
